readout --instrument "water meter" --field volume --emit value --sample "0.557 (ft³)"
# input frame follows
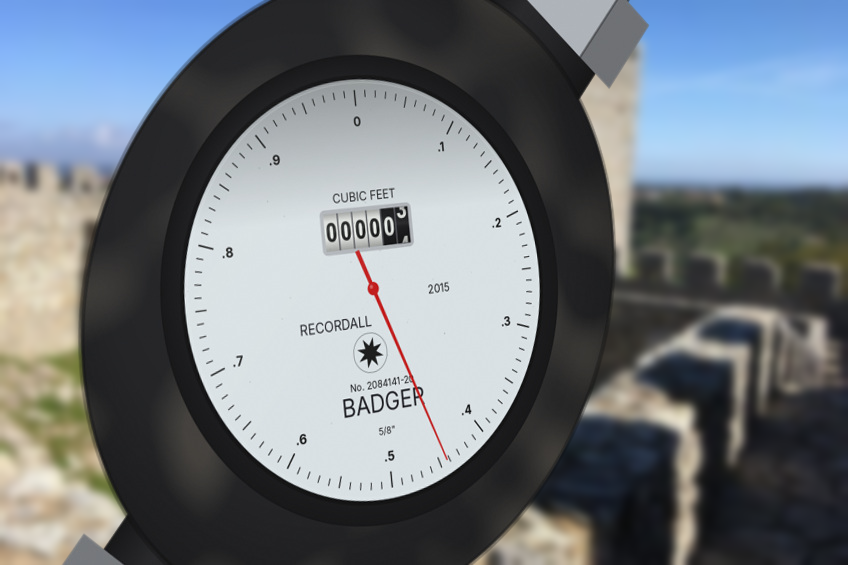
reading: 3.44 (ft³)
